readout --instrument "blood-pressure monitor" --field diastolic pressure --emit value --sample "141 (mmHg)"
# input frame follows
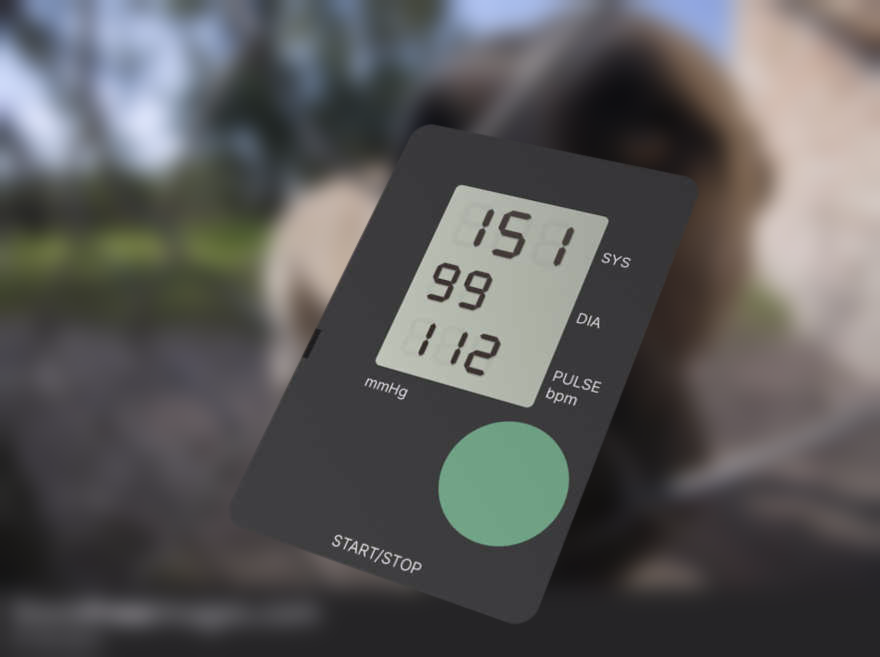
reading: 99 (mmHg)
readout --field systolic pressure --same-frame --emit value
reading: 151 (mmHg)
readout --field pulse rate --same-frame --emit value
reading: 112 (bpm)
